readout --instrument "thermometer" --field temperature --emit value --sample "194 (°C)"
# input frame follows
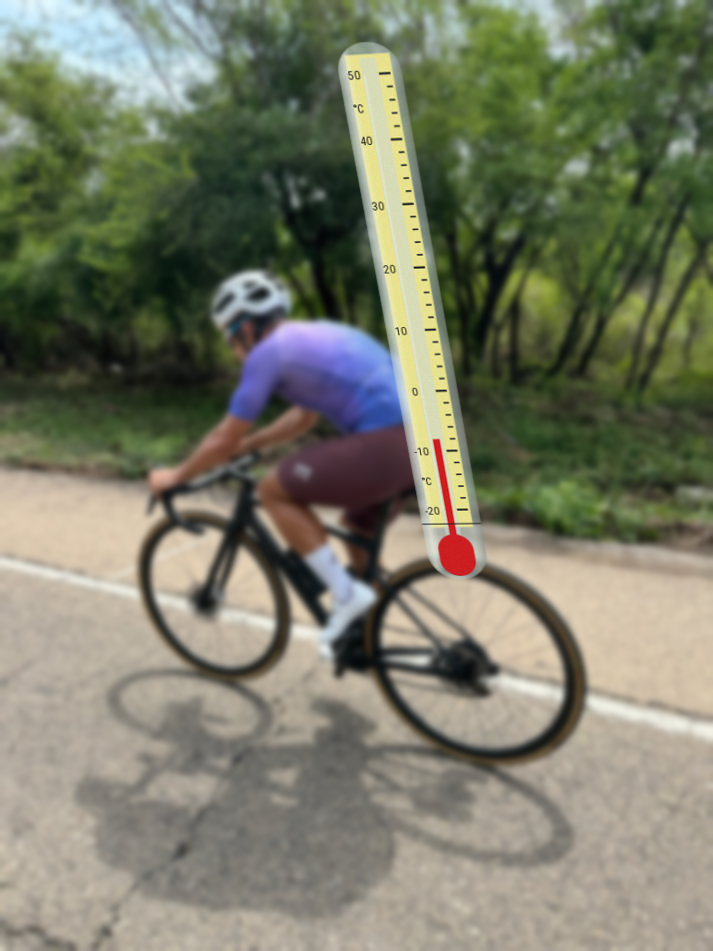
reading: -8 (°C)
